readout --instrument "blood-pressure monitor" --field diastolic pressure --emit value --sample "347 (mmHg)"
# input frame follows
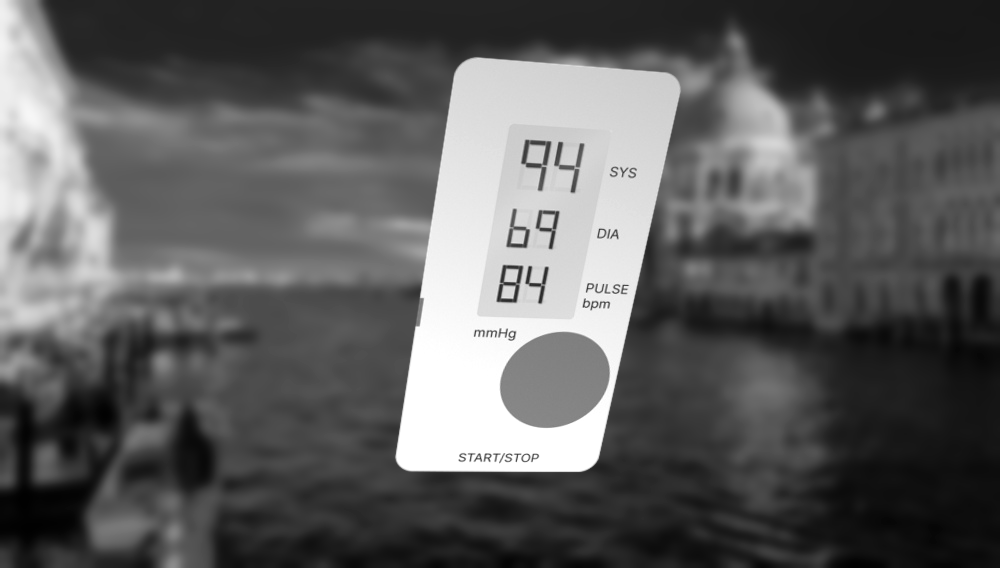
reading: 69 (mmHg)
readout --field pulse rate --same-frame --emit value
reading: 84 (bpm)
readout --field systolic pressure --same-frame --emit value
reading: 94 (mmHg)
